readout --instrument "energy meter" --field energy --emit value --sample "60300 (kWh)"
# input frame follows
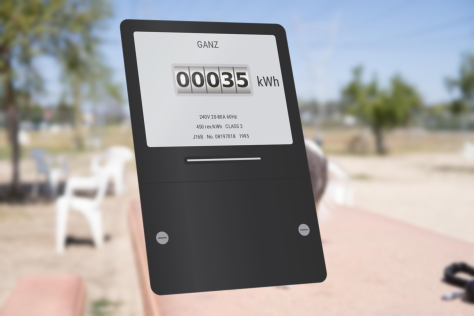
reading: 35 (kWh)
